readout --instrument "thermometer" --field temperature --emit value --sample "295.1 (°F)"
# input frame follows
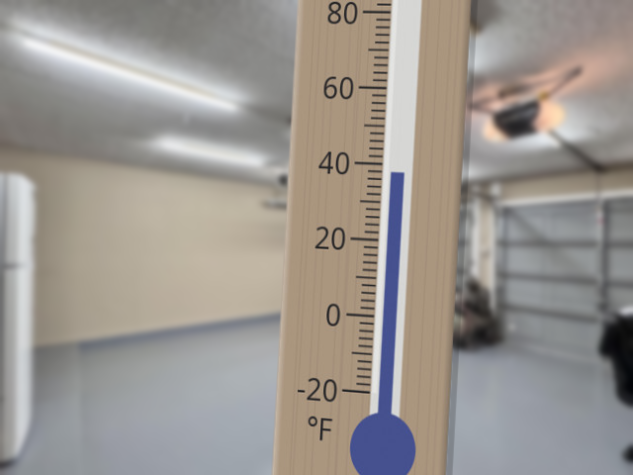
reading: 38 (°F)
